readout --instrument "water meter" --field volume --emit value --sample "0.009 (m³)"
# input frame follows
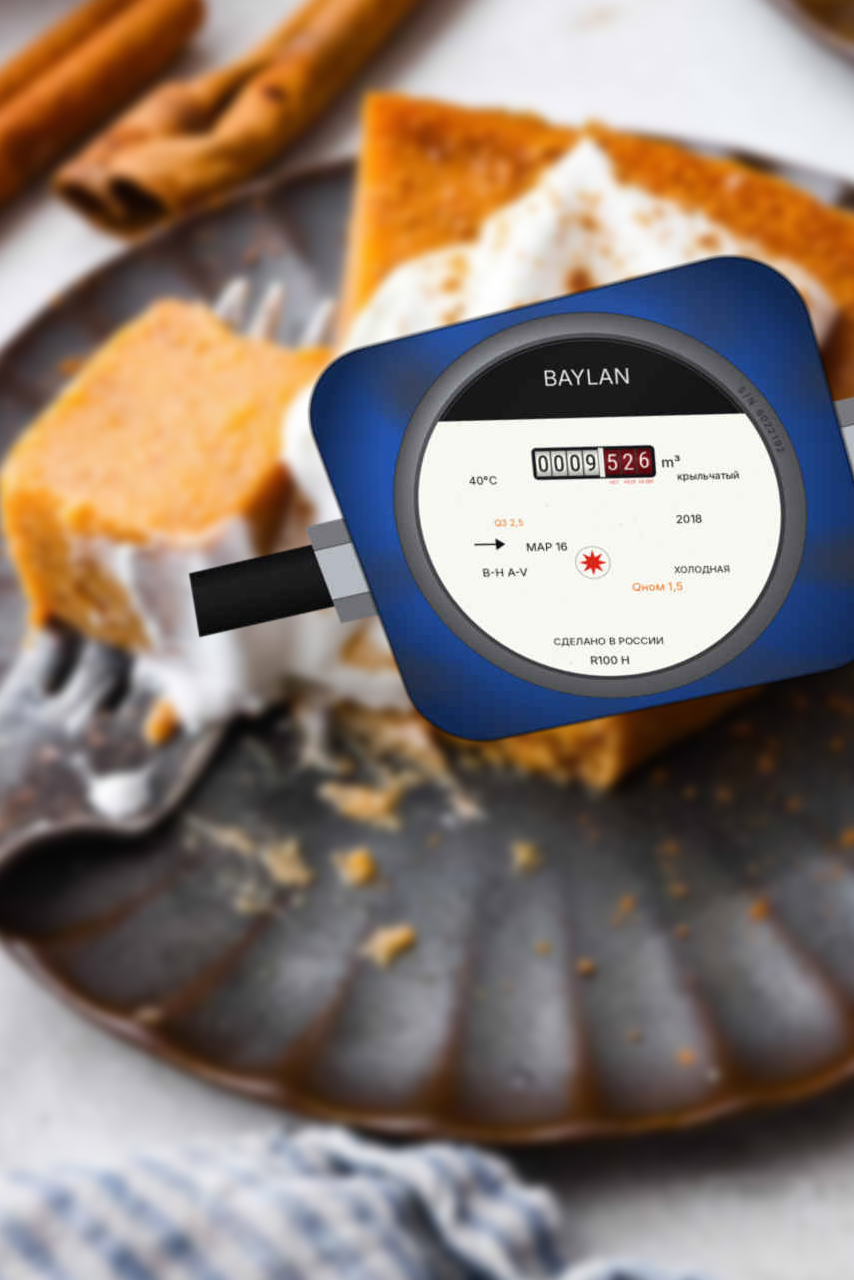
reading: 9.526 (m³)
